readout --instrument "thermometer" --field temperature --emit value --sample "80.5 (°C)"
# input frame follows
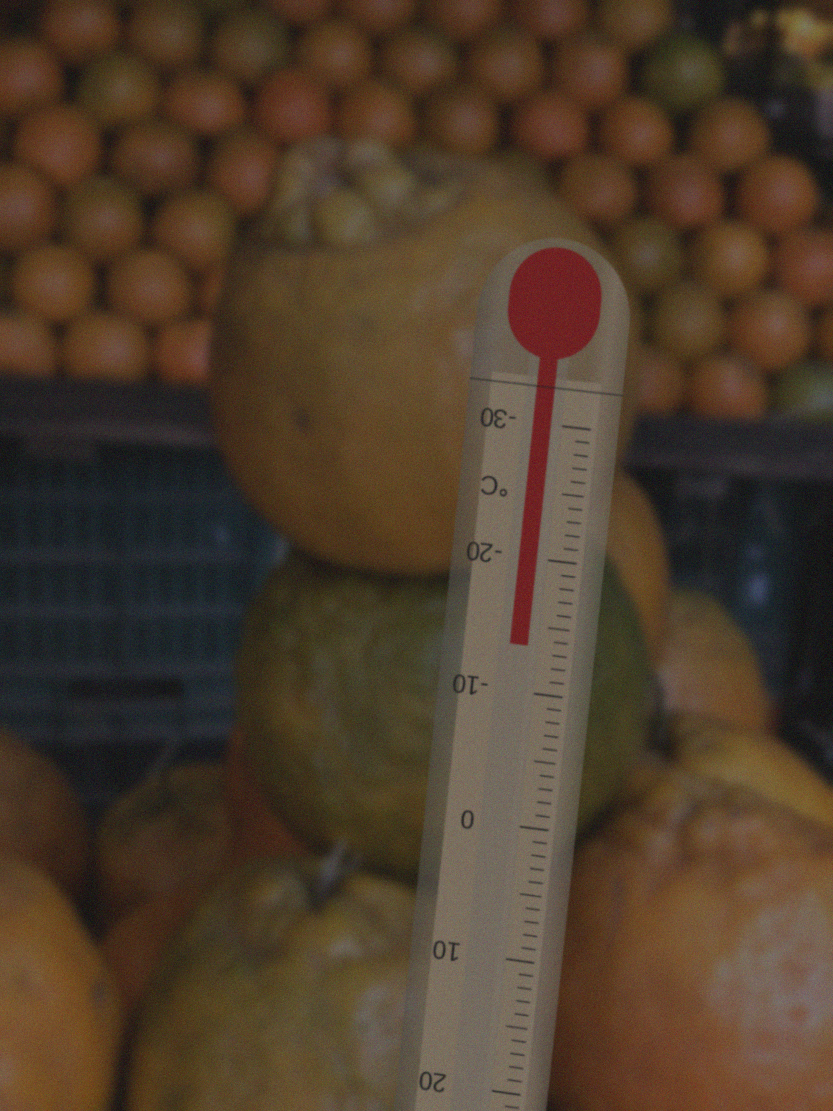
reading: -13.5 (°C)
